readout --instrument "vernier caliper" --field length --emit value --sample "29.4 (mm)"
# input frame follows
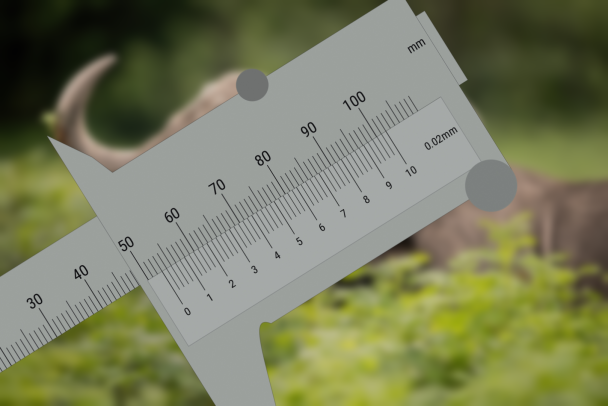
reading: 53.0 (mm)
